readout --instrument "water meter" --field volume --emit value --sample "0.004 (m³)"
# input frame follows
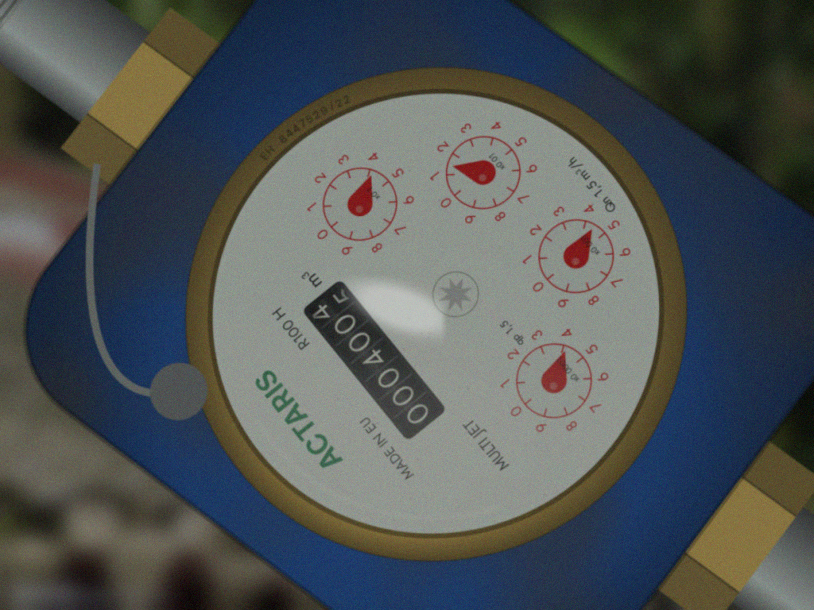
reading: 4004.4144 (m³)
